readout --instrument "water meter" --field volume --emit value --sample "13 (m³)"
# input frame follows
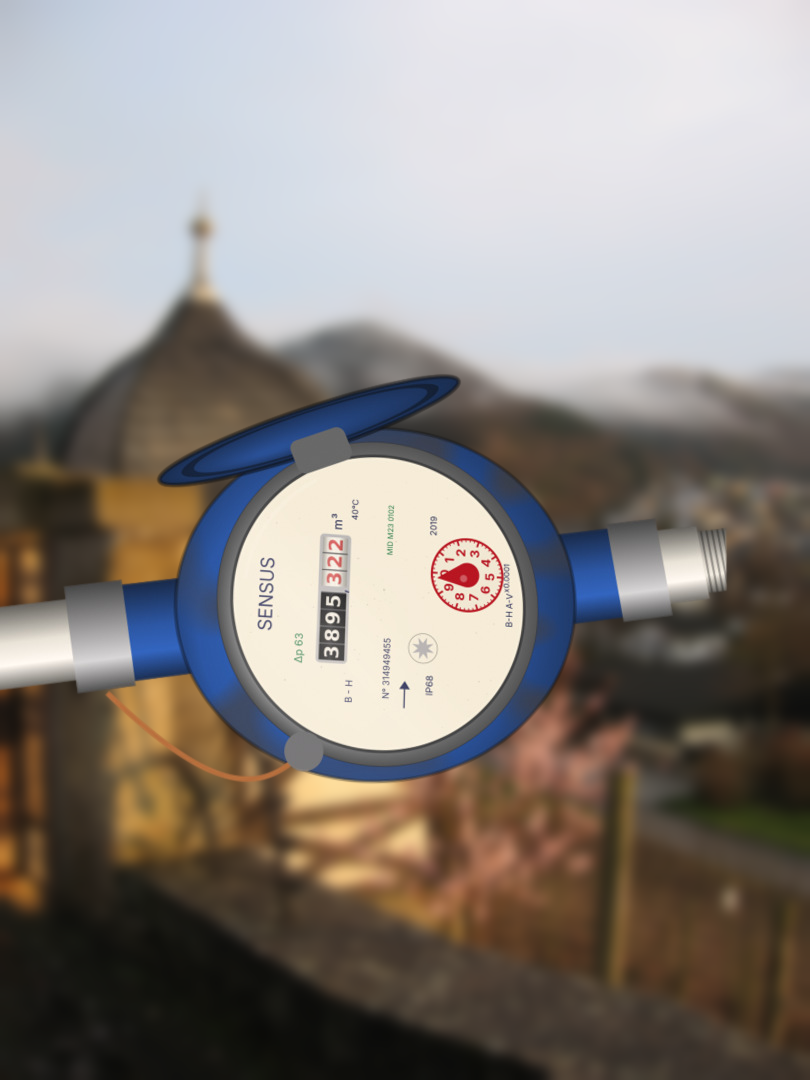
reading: 3895.3219 (m³)
